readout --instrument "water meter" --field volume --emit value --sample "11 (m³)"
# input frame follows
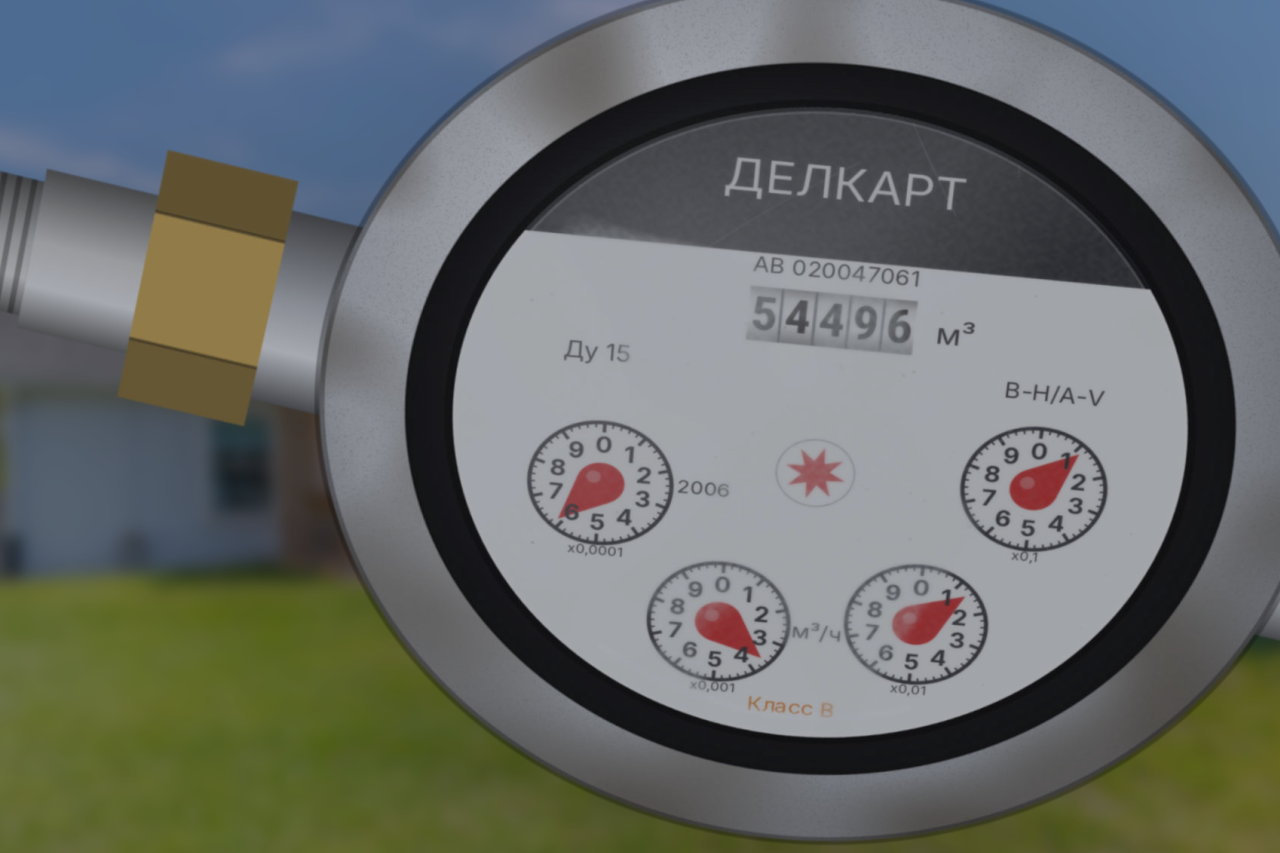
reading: 54496.1136 (m³)
